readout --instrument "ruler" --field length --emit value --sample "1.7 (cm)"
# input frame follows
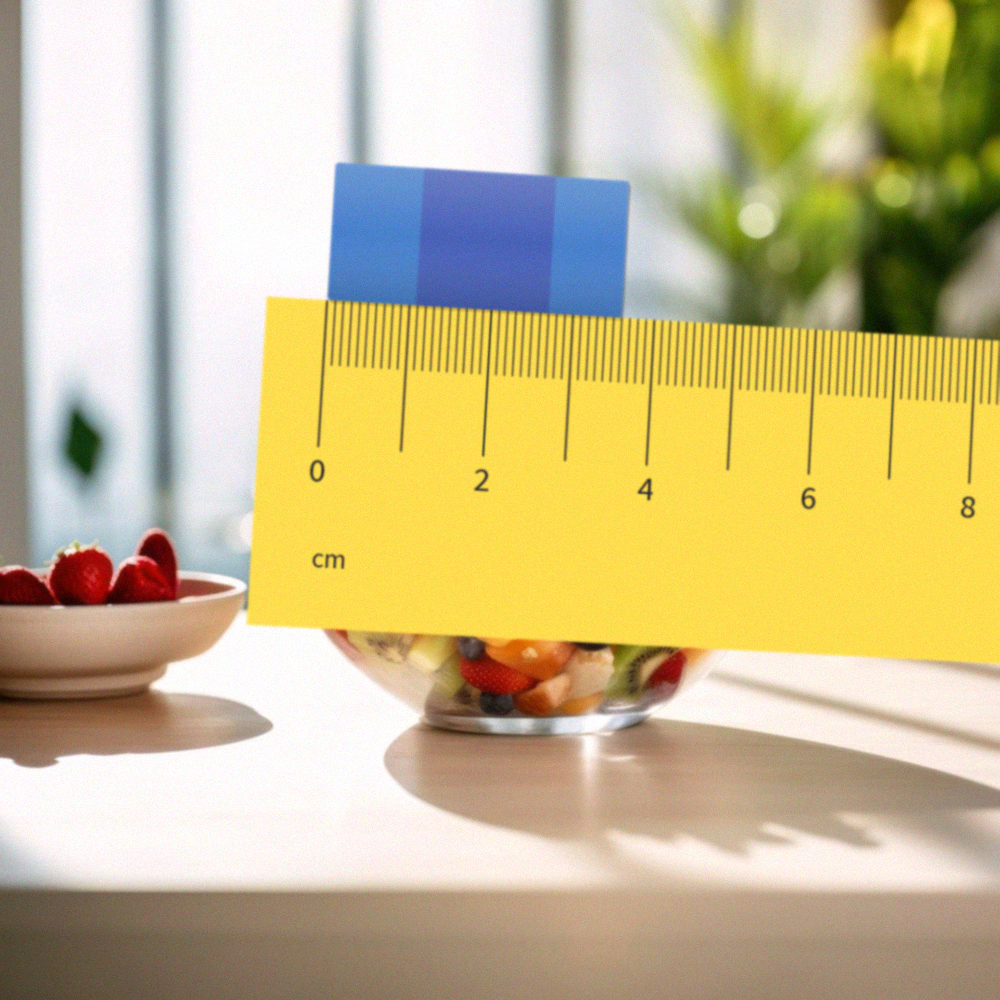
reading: 3.6 (cm)
